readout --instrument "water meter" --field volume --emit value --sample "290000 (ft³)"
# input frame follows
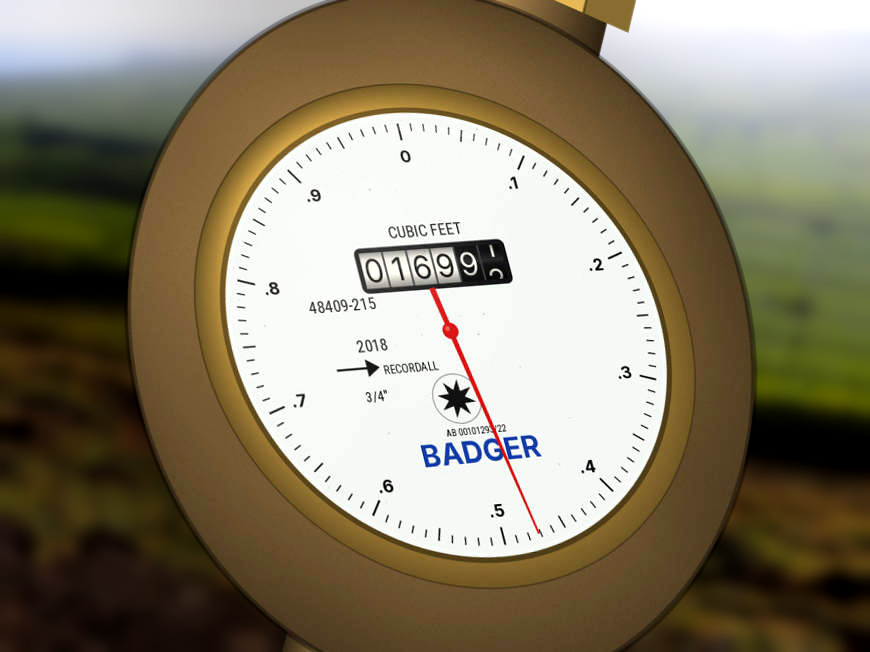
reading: 16991.47 (ft³)
